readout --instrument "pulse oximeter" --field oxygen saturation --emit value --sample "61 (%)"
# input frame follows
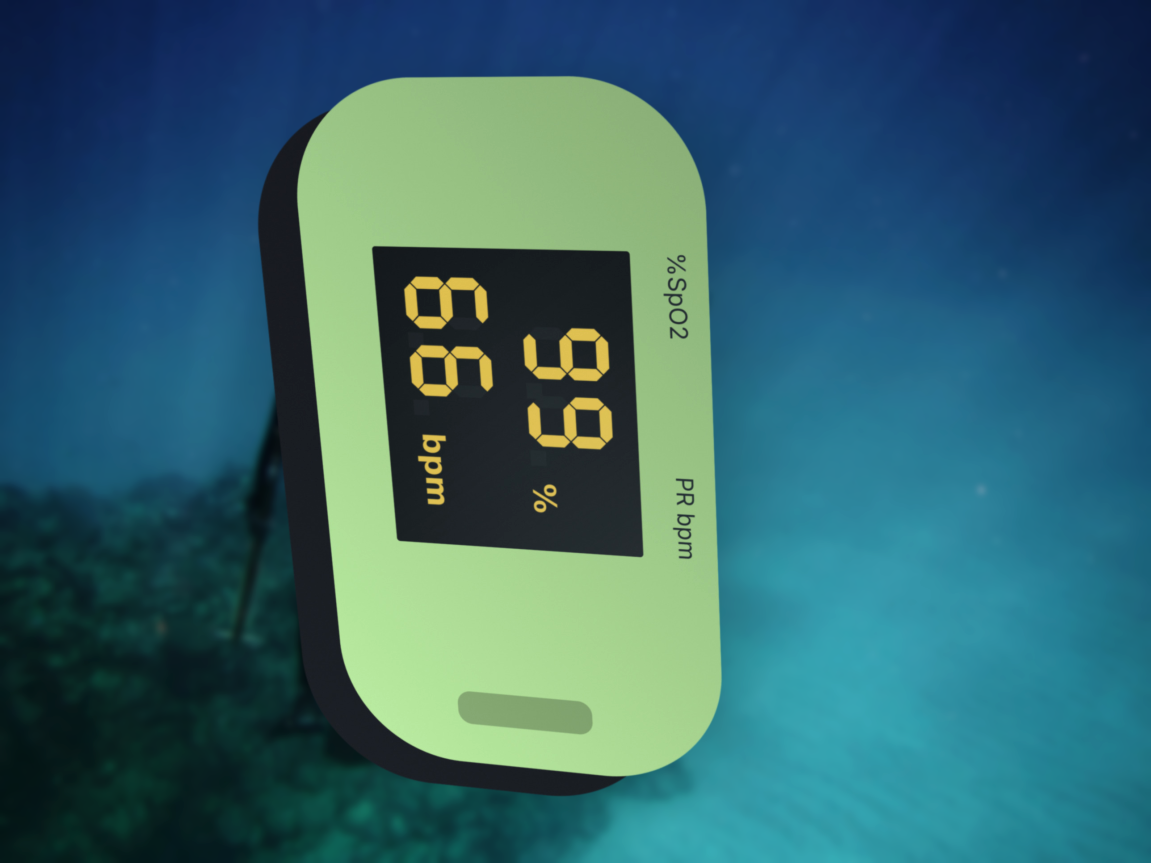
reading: 99 (%)
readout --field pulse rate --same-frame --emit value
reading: 66 (bpm)
